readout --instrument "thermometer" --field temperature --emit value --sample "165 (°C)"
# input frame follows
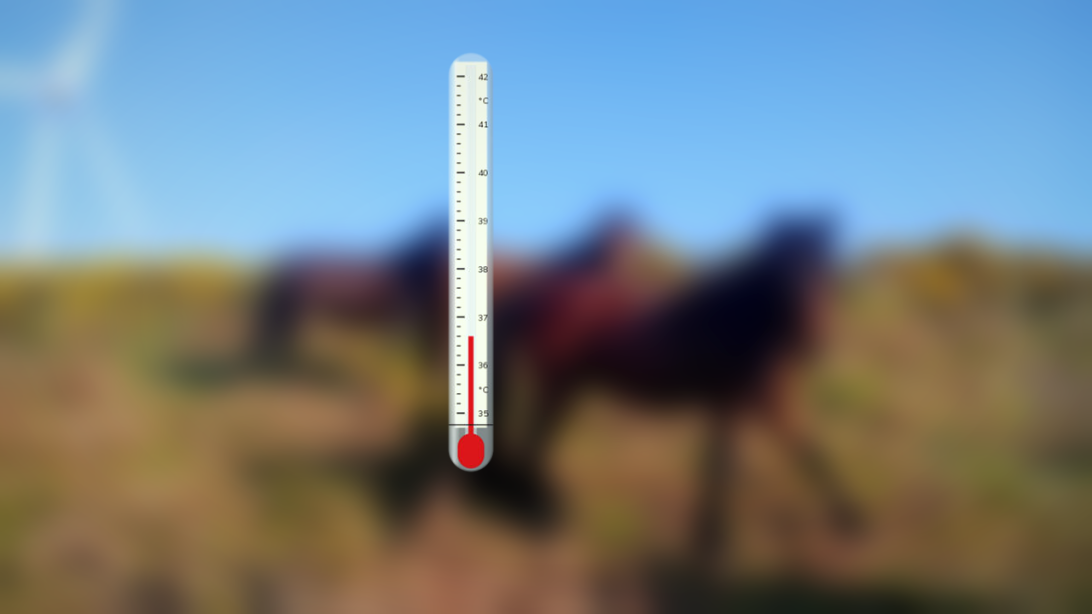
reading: 36.6 (°C)
